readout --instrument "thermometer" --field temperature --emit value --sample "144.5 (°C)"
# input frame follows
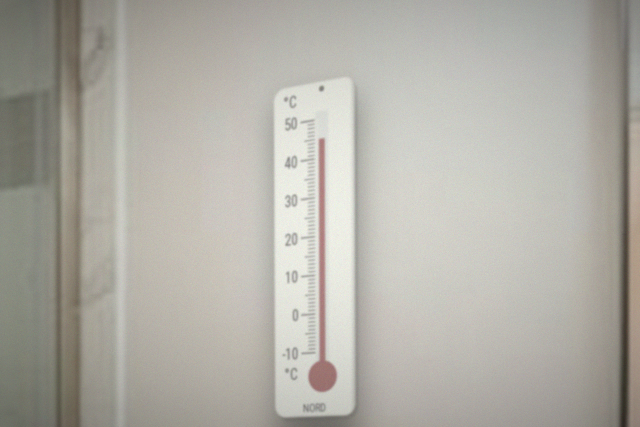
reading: 45 (°C)
